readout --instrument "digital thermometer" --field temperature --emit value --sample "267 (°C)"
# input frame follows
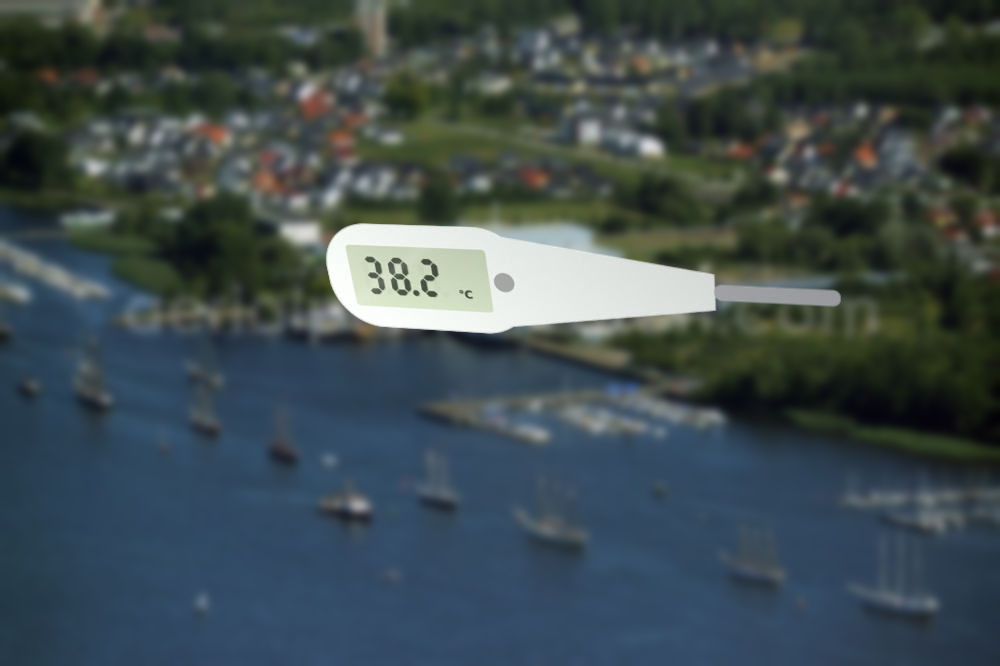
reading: 38.2 (°C)
